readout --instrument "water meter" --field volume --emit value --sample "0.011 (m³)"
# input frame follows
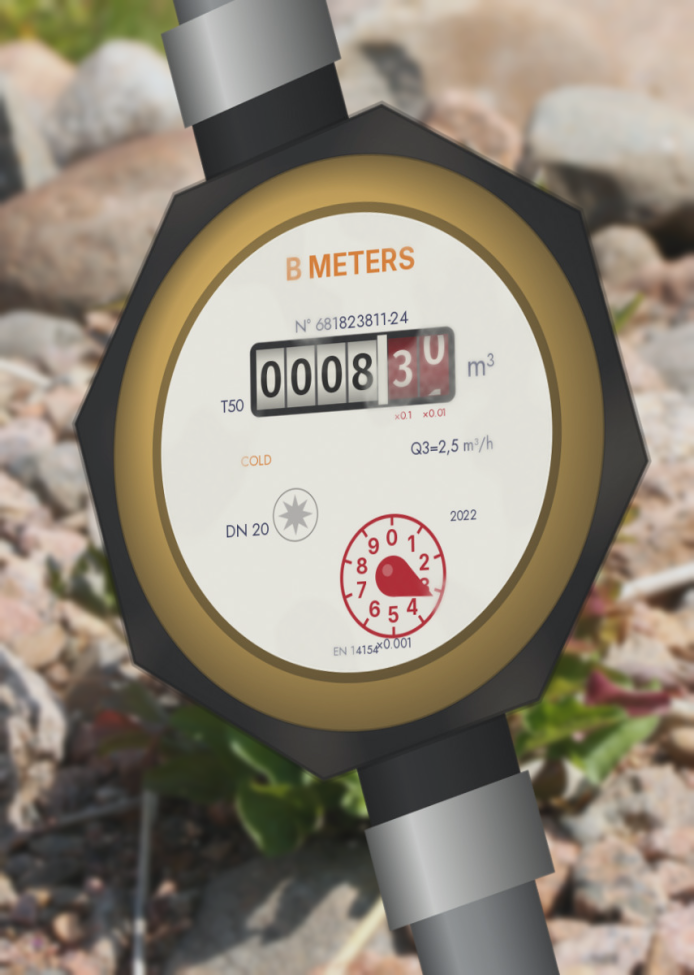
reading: 8.303 (m³)
